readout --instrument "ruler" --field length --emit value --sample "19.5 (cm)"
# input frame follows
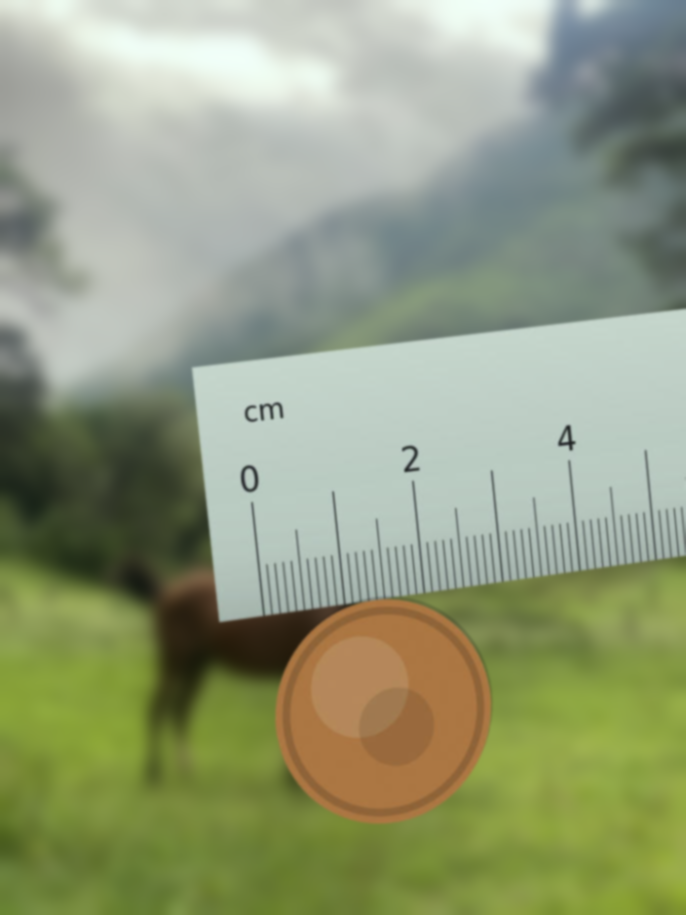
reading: 2.7 (cm)
